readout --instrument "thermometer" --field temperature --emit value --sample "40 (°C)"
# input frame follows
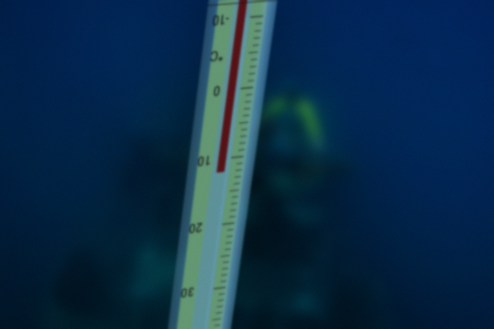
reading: 12 (°C)
